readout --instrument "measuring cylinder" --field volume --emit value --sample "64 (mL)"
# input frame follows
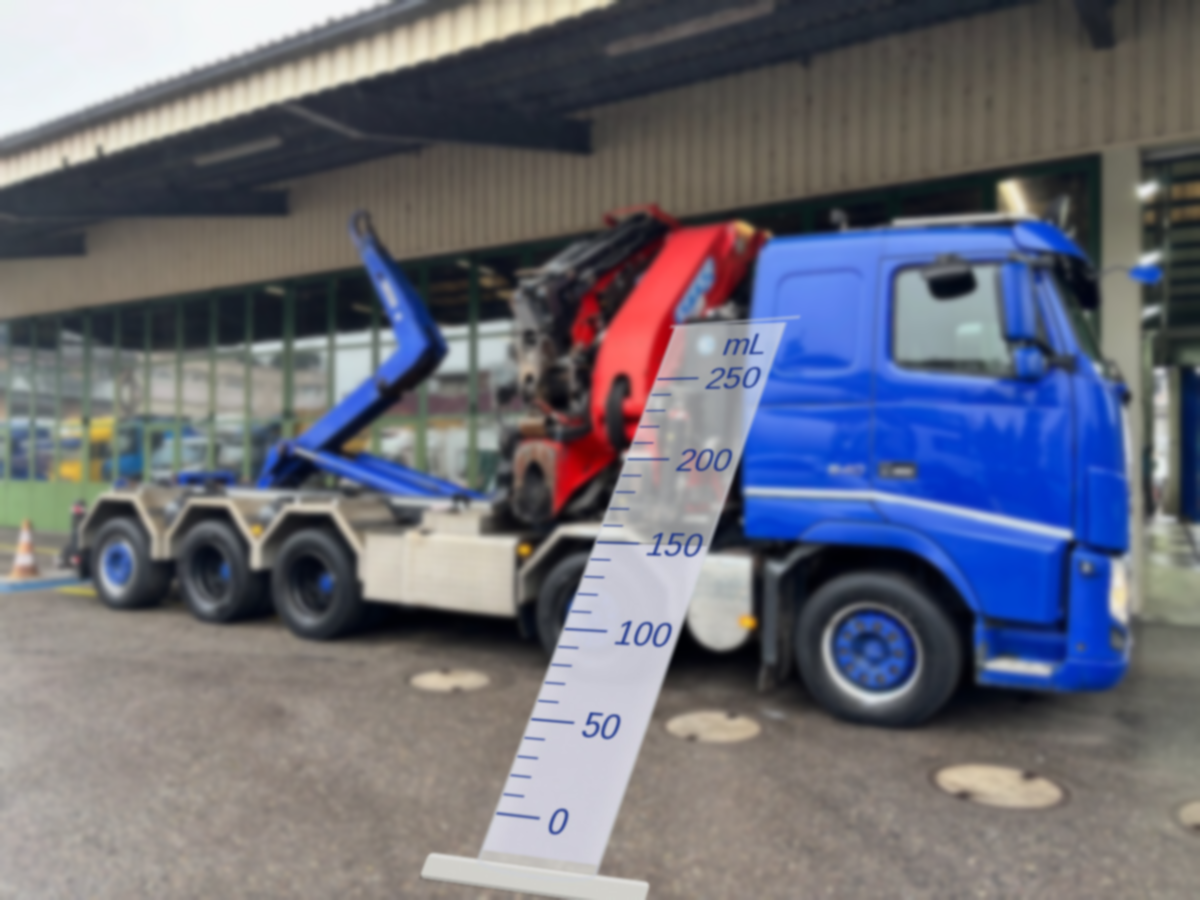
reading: 150 (mL)
